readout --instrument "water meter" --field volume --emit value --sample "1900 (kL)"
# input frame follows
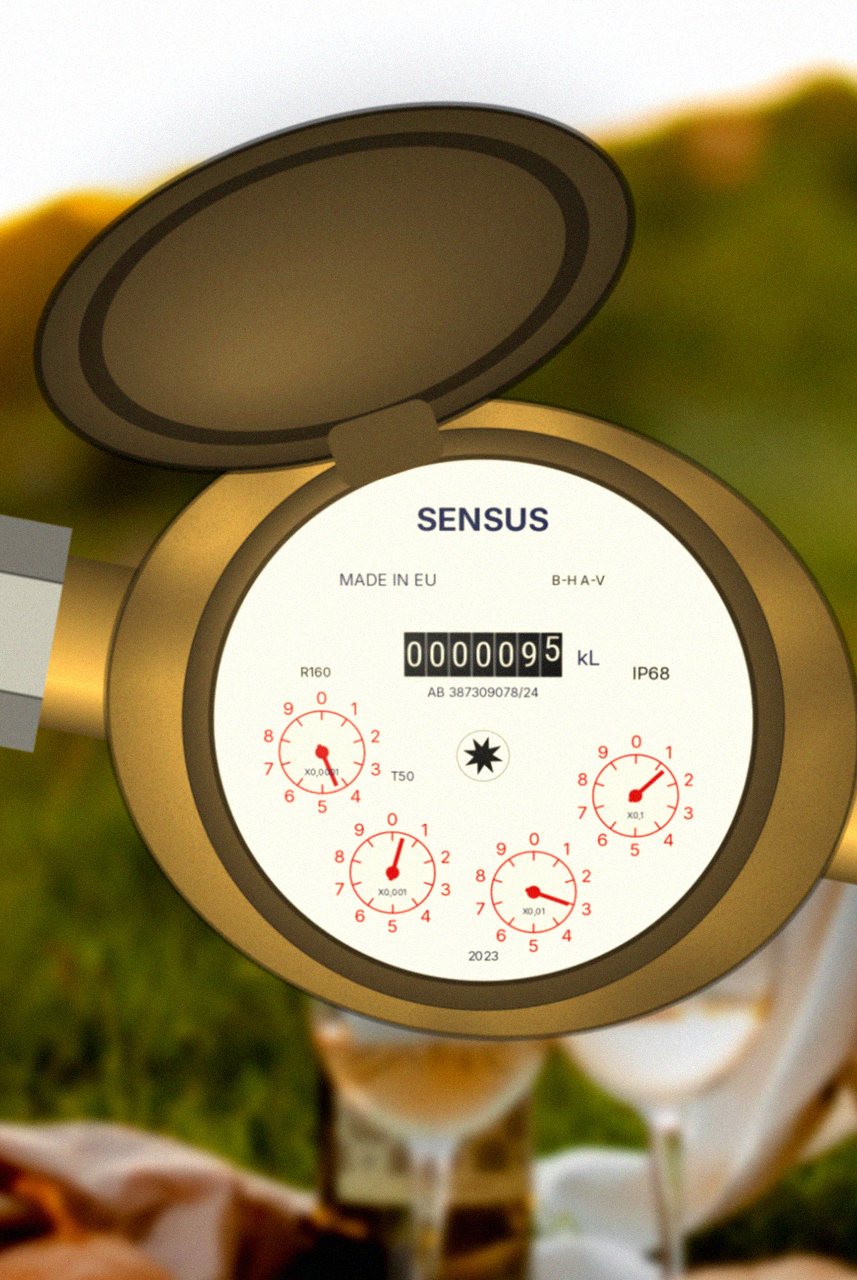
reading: 95.1304 (kL)
